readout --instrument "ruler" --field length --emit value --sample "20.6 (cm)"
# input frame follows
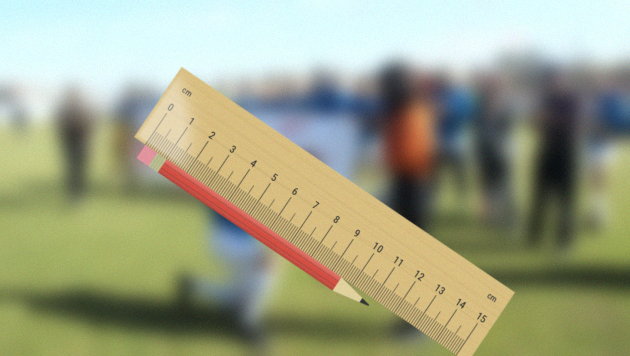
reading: 11 (cm)
